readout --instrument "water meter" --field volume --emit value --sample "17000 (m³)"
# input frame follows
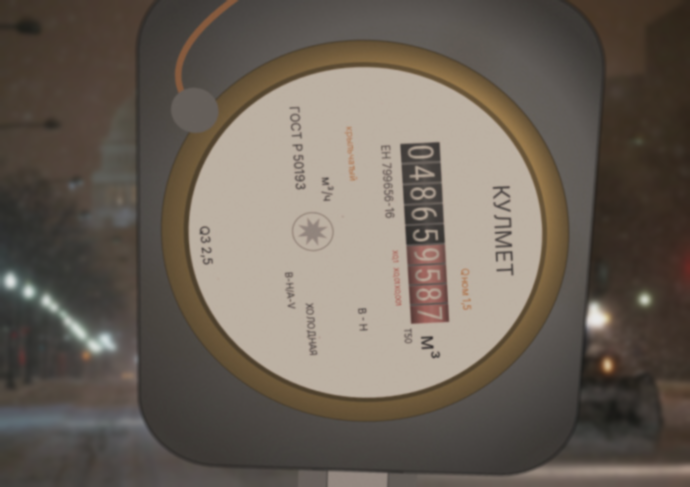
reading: 4865.9587 (m³)
